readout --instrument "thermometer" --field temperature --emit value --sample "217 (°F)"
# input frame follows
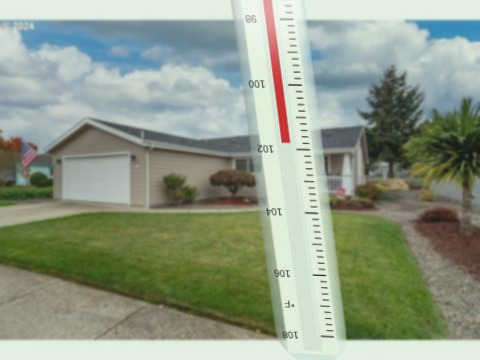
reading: 101.8 (°F)
